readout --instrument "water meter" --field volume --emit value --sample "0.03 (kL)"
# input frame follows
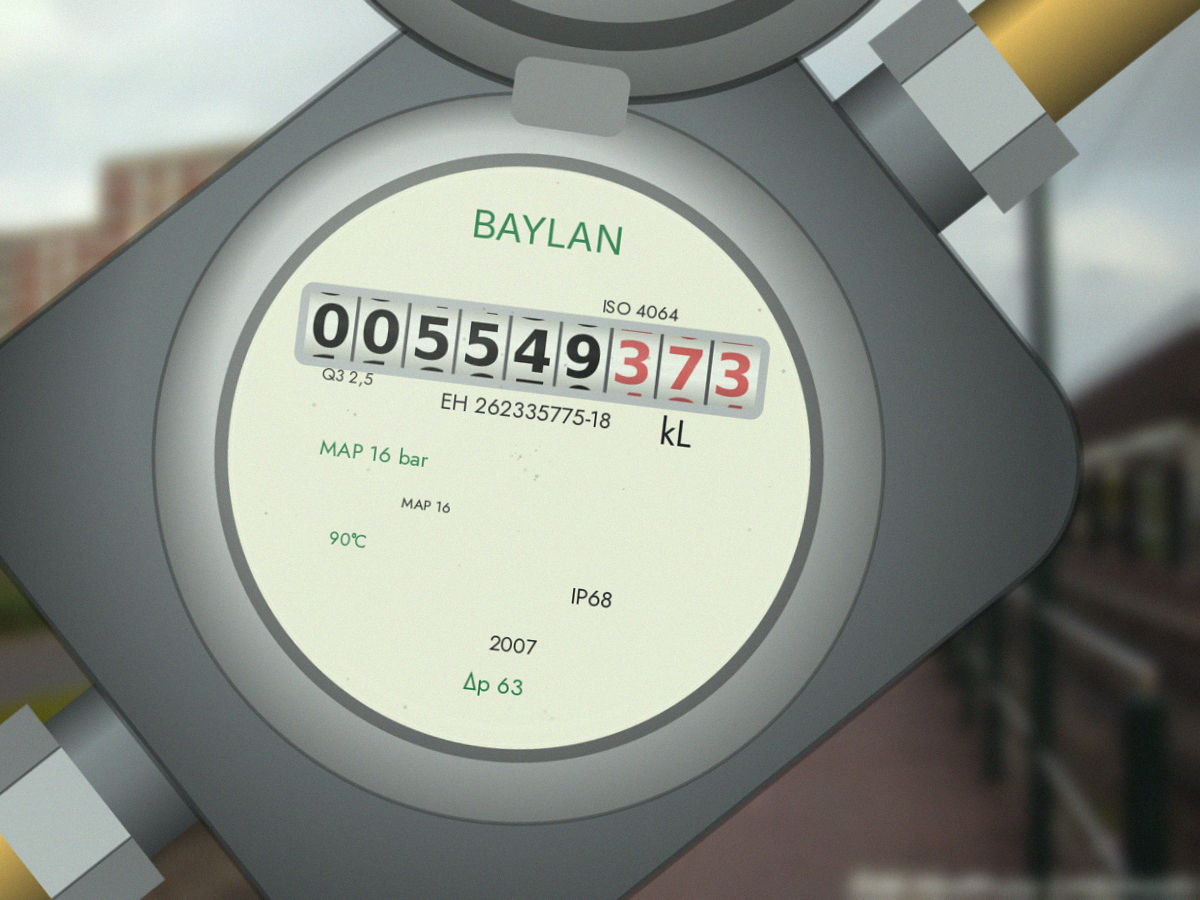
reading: 5549.373 (kL)
